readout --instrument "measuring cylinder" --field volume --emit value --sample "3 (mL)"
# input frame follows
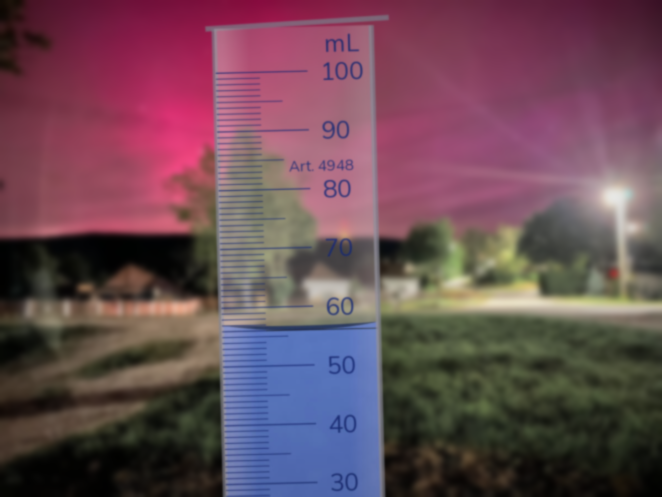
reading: 56 (mL)
